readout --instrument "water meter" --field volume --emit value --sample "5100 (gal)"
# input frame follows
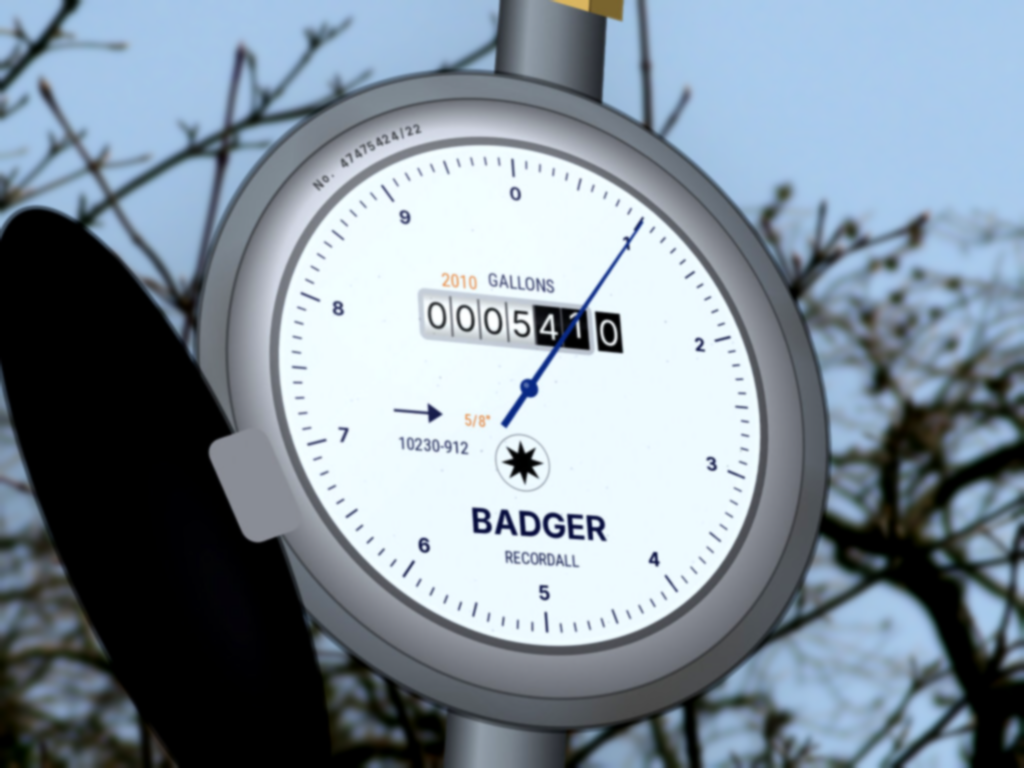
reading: 5411.0 (gal)
